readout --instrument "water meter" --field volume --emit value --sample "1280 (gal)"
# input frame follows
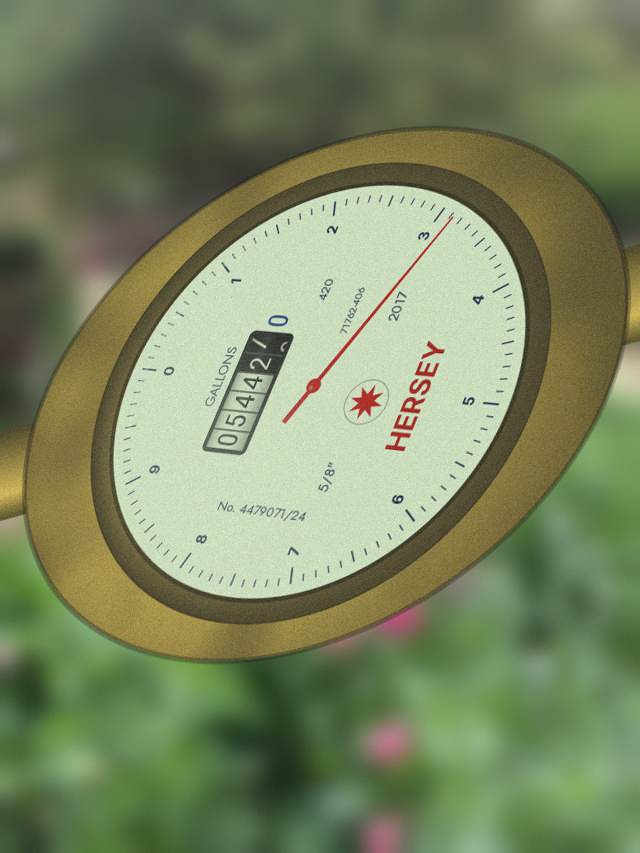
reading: 544273.1 (gal)
